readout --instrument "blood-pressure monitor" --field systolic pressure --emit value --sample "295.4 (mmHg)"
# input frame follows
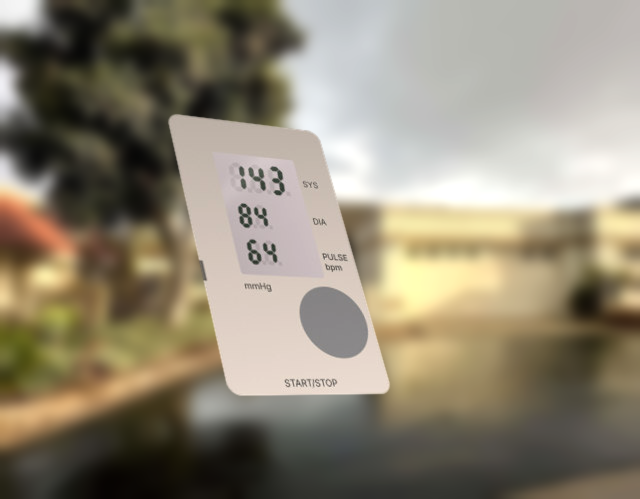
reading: 143 (mmHg)
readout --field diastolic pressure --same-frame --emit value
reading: 84 (mmHg)
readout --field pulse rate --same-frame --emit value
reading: 64 (bpm)
